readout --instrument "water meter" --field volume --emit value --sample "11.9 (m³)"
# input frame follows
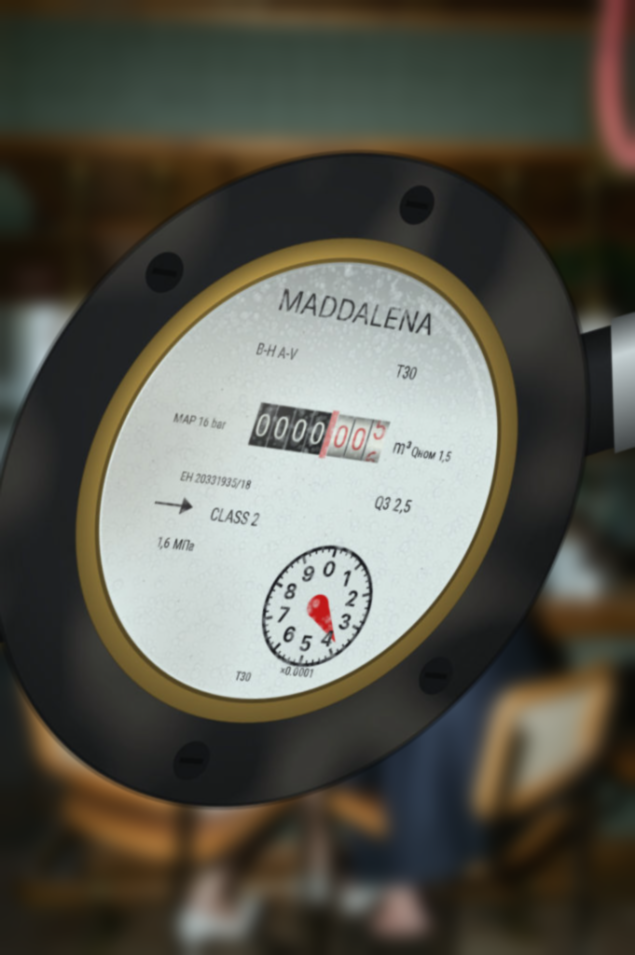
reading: 0.0053 (m³)
